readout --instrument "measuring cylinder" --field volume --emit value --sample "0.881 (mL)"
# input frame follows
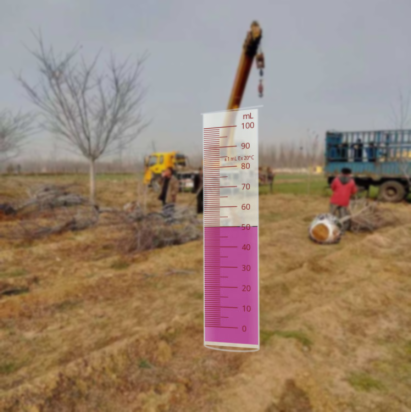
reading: 50 (mL)
